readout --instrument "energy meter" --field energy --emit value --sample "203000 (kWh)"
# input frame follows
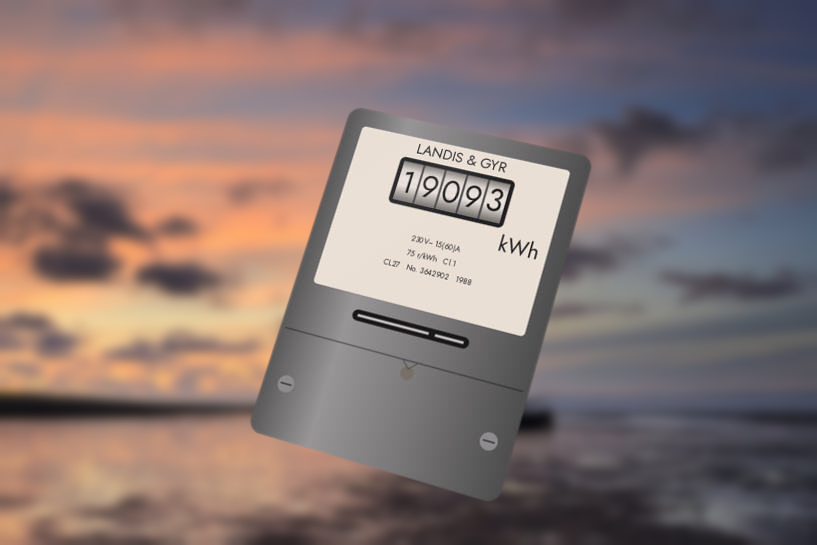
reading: 19093 (kWh)
